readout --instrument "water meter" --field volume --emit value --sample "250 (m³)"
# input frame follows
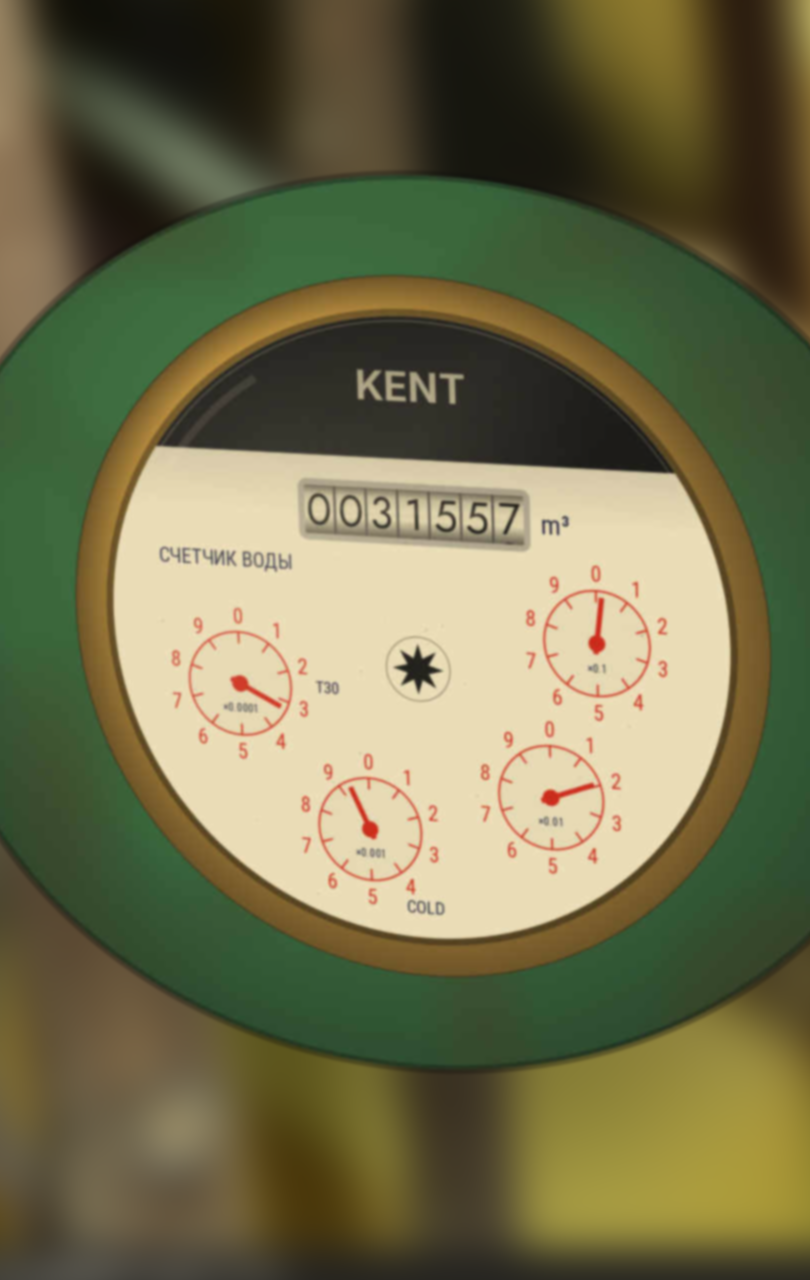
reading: 31557.0193 (m³)
